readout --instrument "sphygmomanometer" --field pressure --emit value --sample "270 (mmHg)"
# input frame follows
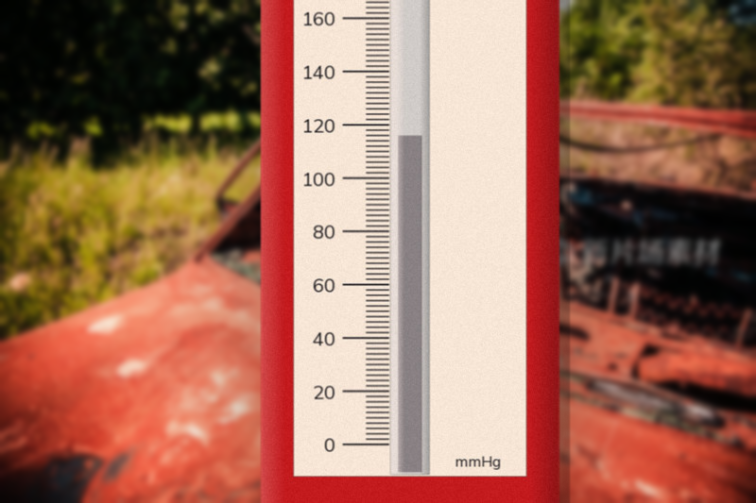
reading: 116 (mmHg)
